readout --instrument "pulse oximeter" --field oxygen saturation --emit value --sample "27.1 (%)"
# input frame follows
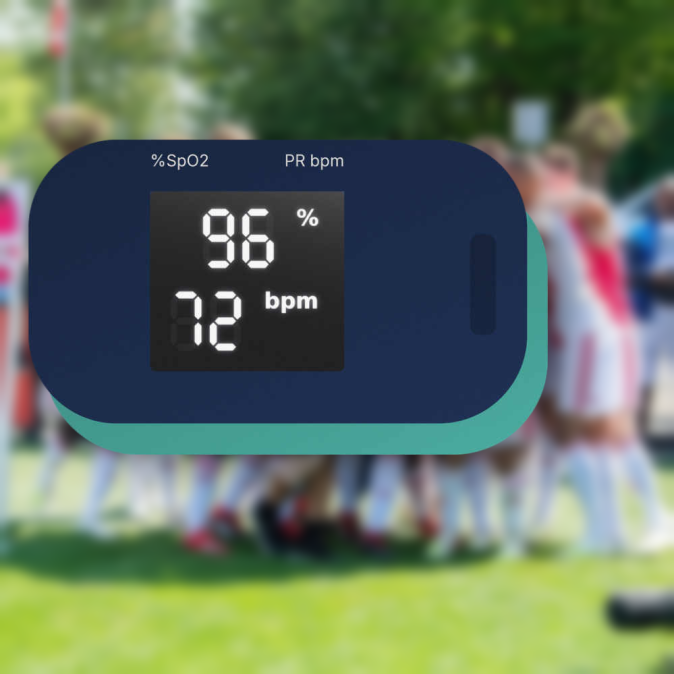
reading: 96 (%)
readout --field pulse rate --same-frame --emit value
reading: 72 (bpm)
